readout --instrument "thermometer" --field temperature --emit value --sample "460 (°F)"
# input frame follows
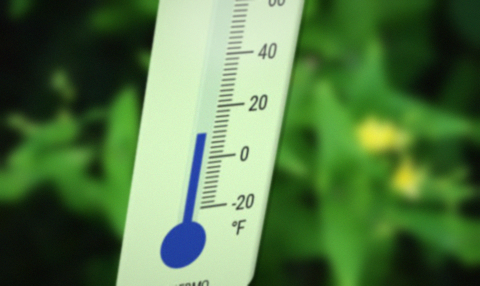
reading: 10 (°F)
